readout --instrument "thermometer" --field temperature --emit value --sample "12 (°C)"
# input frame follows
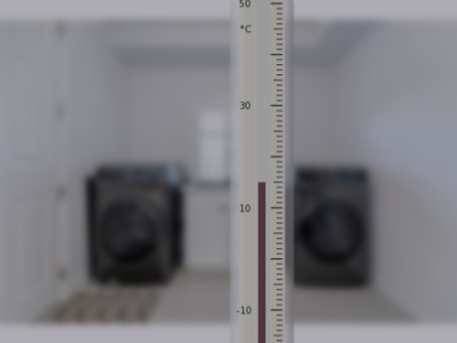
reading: 15 (°C)
